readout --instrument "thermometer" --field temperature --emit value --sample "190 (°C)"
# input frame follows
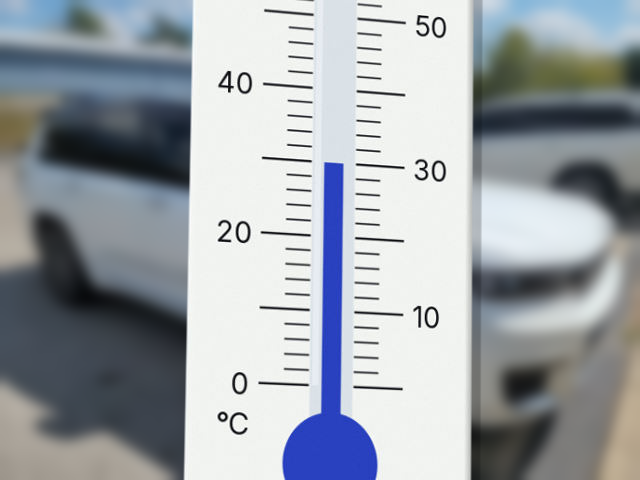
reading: 30 (°C)
